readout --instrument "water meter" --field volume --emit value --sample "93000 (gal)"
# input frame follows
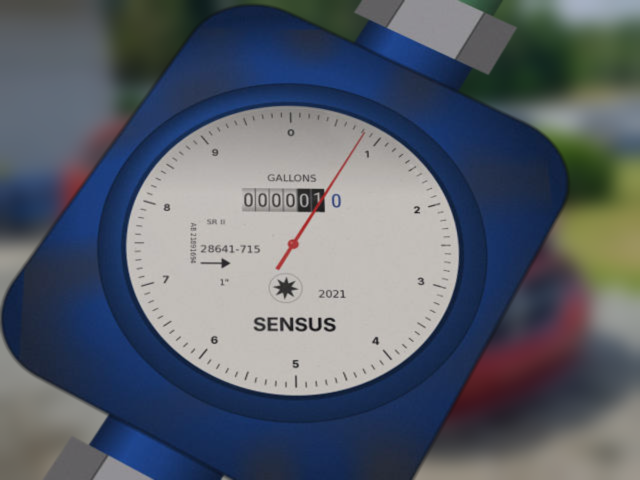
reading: 10.8 (gal)
